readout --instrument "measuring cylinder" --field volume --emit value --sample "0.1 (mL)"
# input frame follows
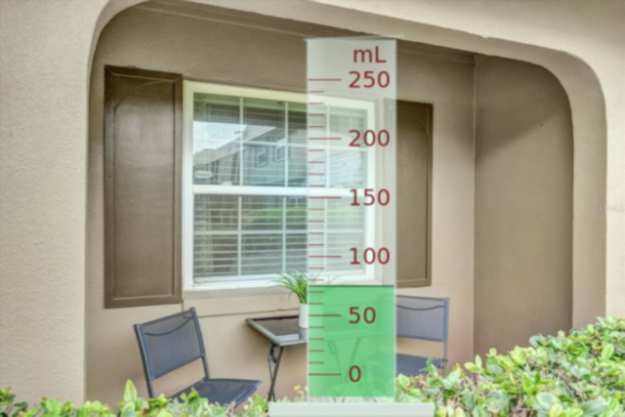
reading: 75 (mL)
